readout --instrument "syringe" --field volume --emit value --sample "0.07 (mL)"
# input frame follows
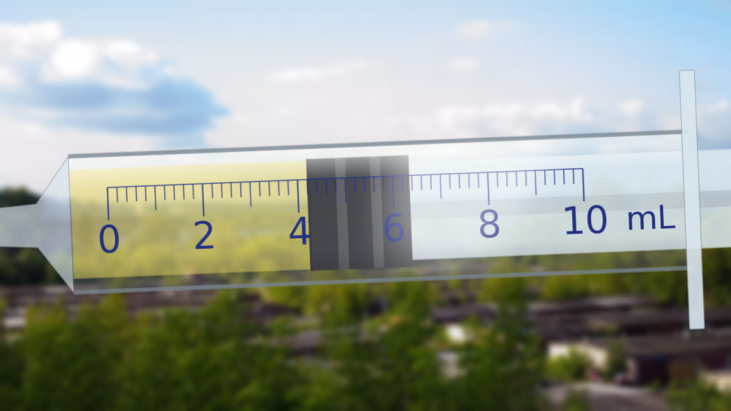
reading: 4.2 (mL)
